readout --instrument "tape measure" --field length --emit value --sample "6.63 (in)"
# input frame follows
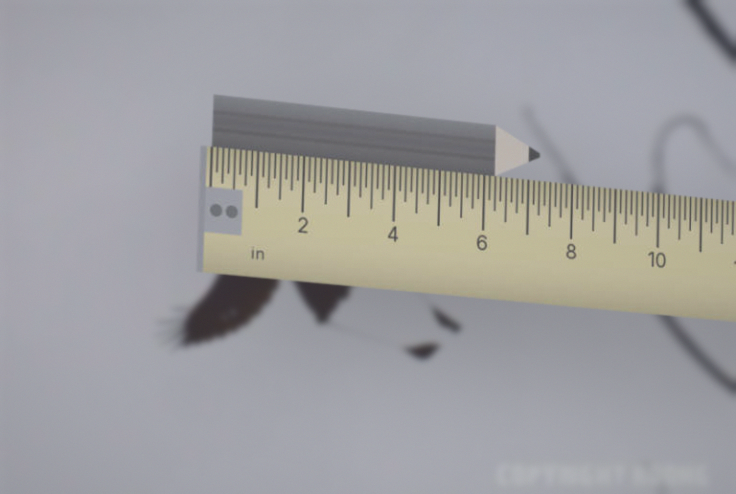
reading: 7.25 (in)
